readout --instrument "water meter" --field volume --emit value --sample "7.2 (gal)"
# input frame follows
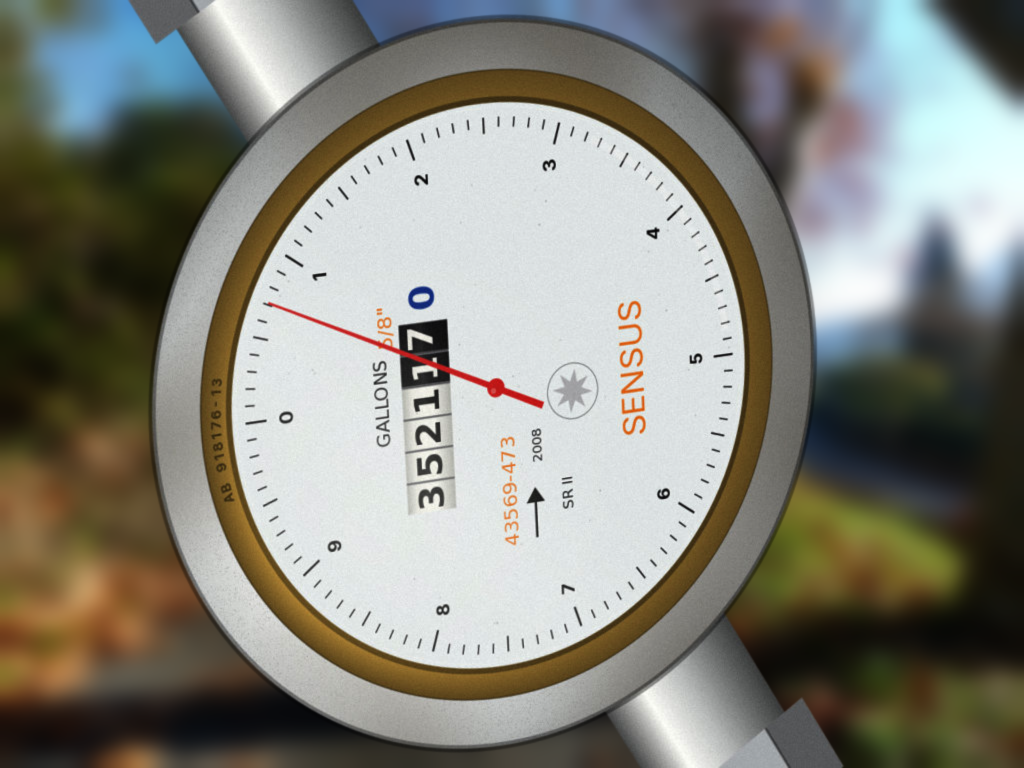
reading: 3521170.7 (gal)
